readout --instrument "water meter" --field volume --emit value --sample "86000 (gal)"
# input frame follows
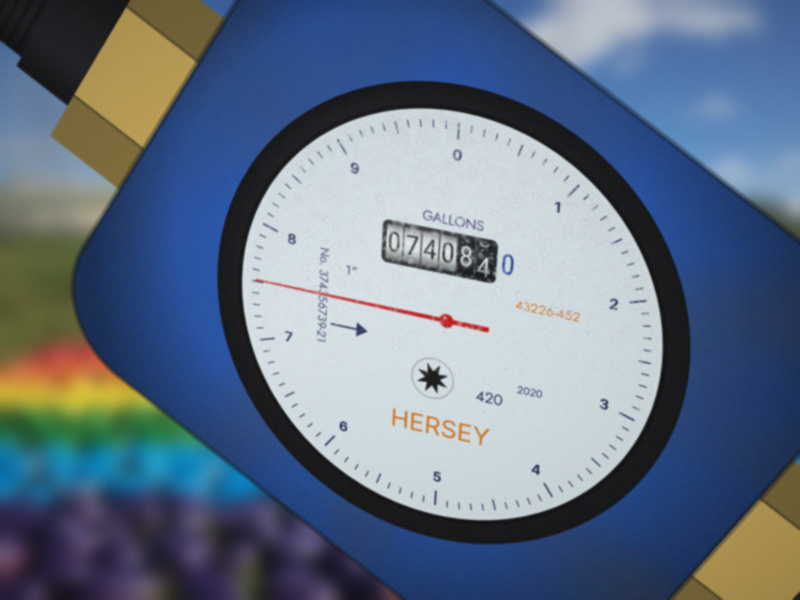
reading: 740837.5 (gal)
